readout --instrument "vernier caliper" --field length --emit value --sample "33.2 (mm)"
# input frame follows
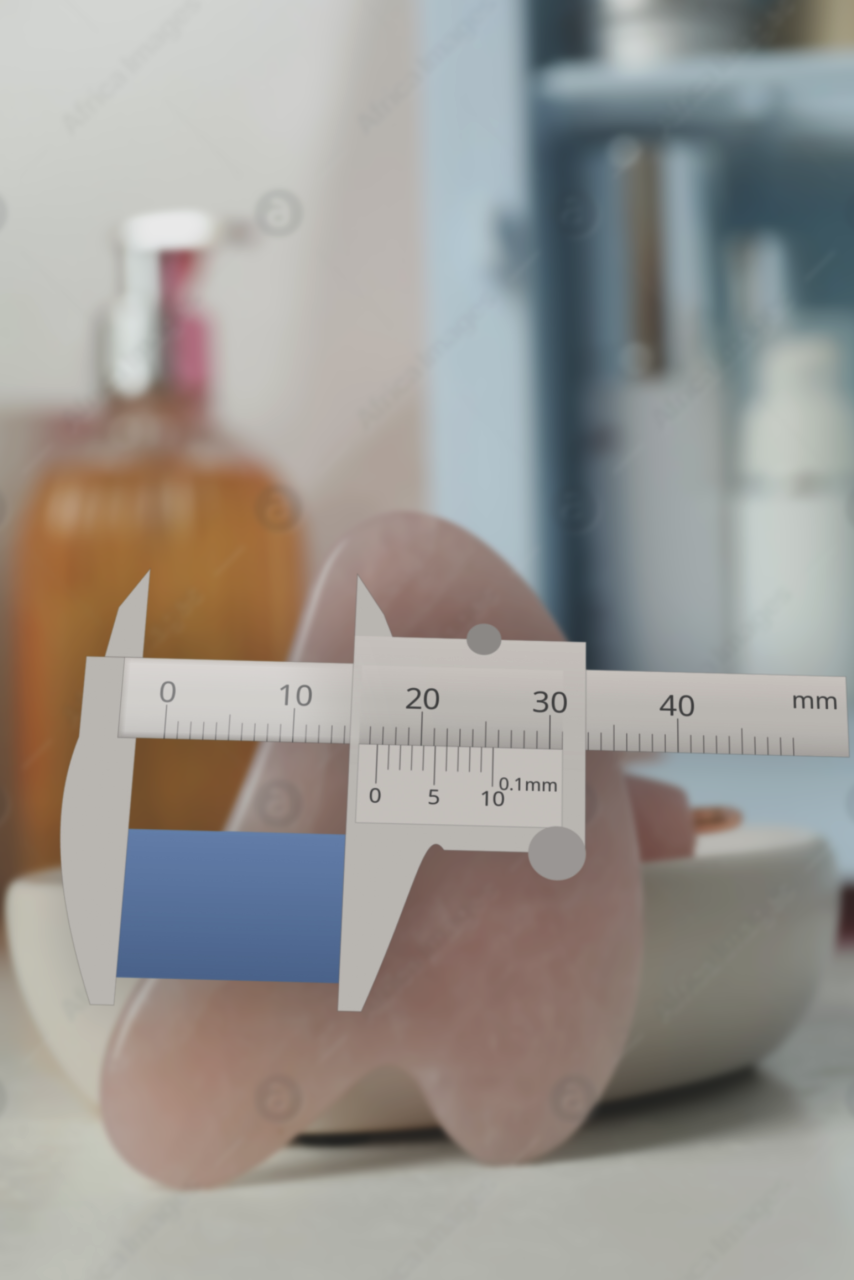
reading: 16.6 (mm)
